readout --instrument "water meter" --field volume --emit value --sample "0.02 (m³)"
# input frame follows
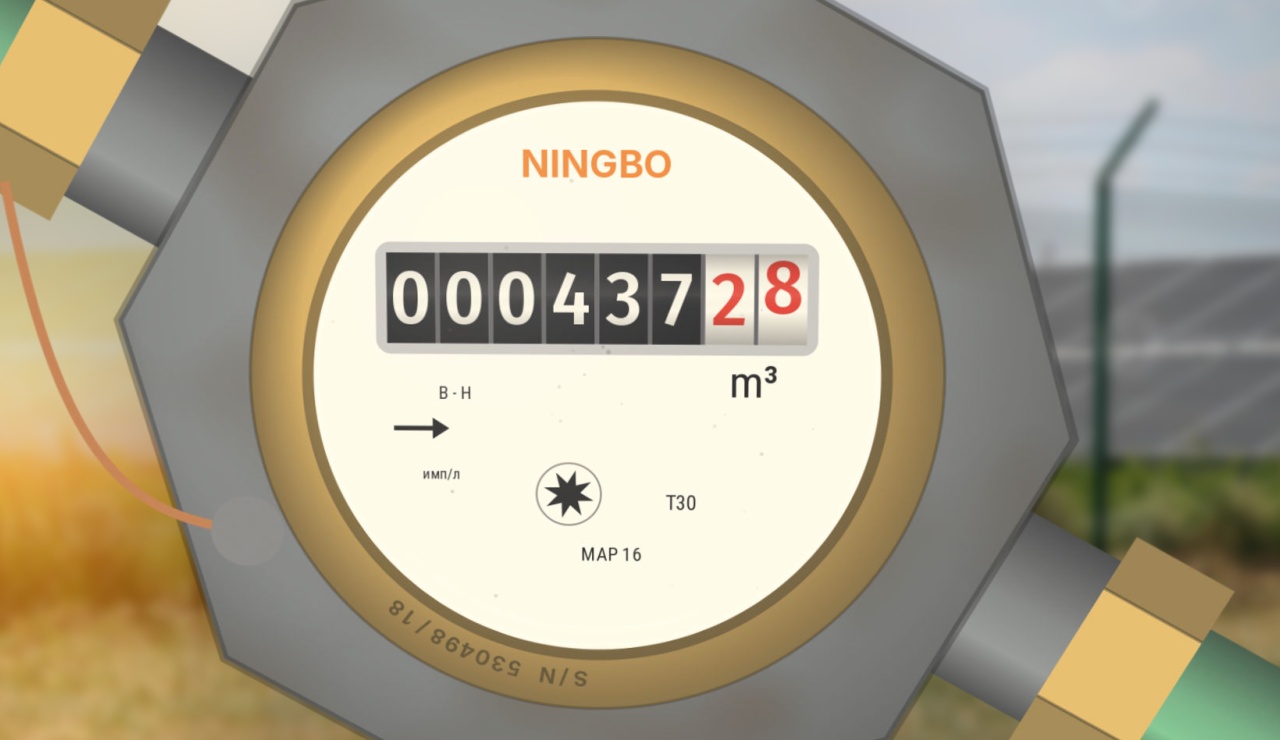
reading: 437.28 (m³)
